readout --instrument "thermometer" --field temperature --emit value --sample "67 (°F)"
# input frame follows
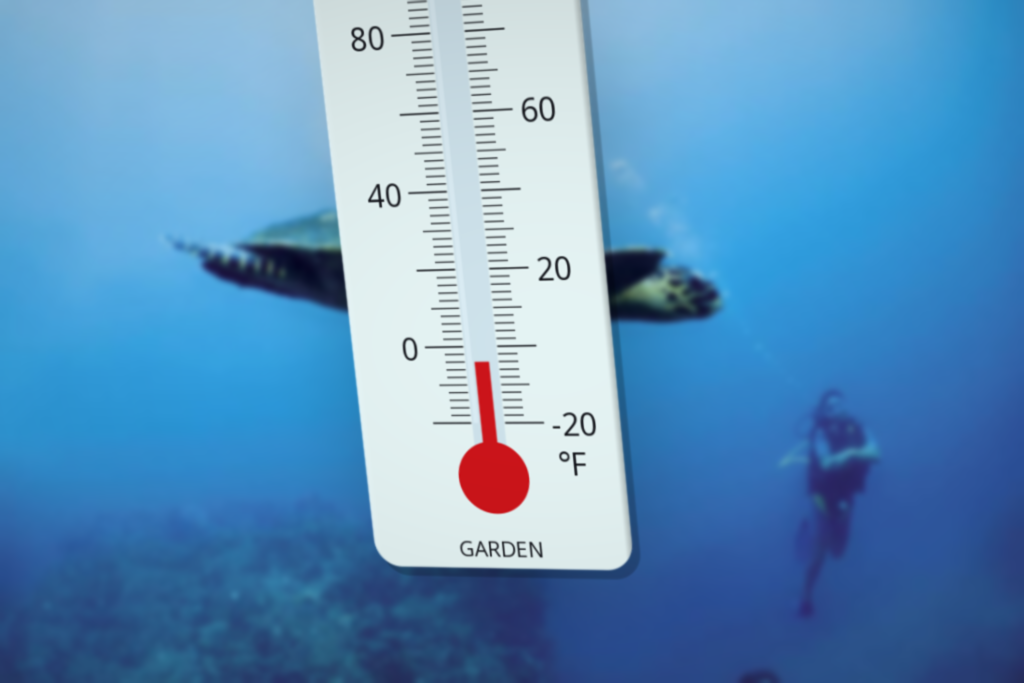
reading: -4 (°F)
